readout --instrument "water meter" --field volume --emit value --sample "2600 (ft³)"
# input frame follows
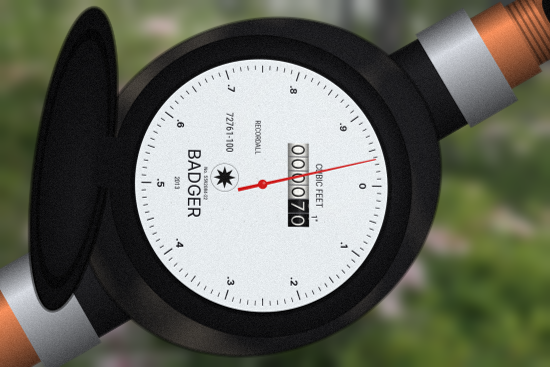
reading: 69.96 (ft³)
